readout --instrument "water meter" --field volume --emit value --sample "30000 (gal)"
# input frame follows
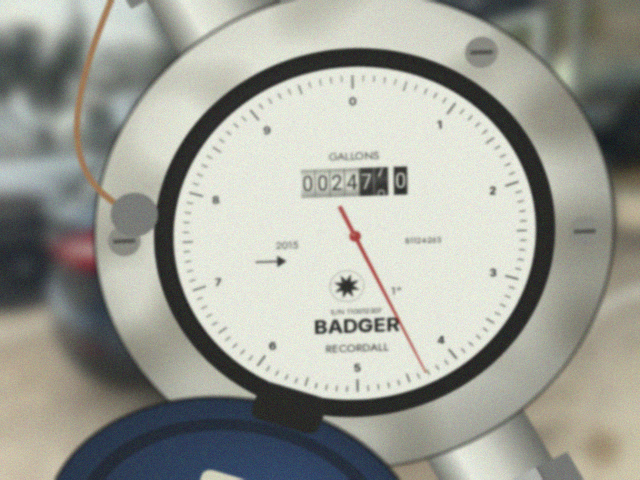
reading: 24774.3 (gal)
